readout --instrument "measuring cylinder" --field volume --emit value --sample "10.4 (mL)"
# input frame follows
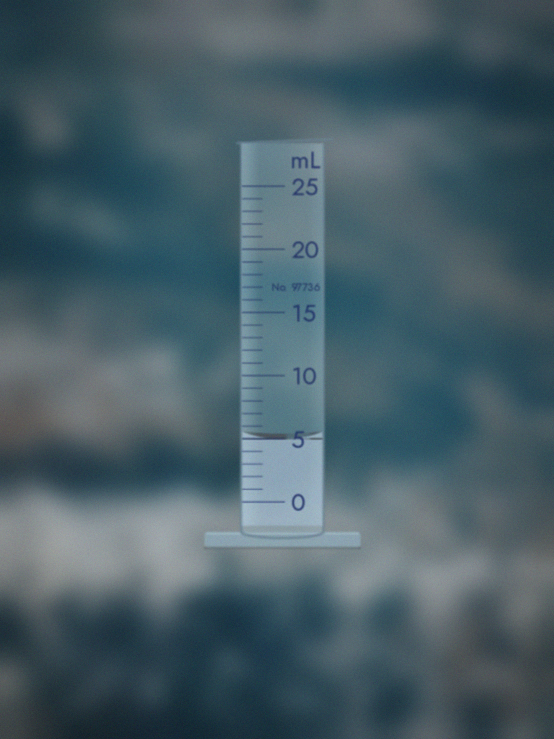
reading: 5 (mL)
